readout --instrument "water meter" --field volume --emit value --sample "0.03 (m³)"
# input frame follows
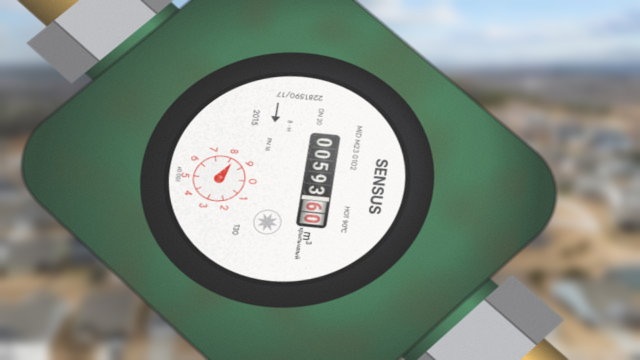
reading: 593.608 (m³)
